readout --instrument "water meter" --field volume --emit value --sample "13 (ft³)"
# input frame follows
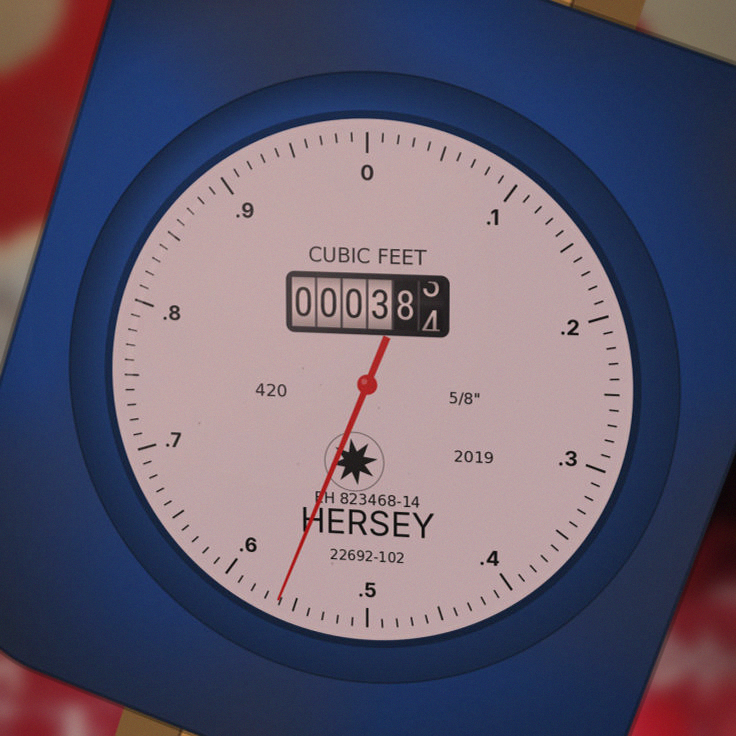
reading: 383.56 (ft³)
